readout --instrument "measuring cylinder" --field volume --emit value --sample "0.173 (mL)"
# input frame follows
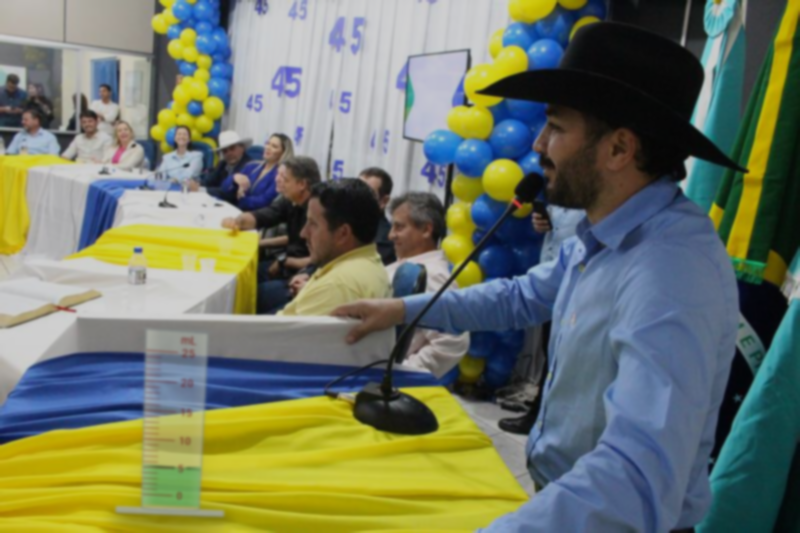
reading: 5 (mL)
